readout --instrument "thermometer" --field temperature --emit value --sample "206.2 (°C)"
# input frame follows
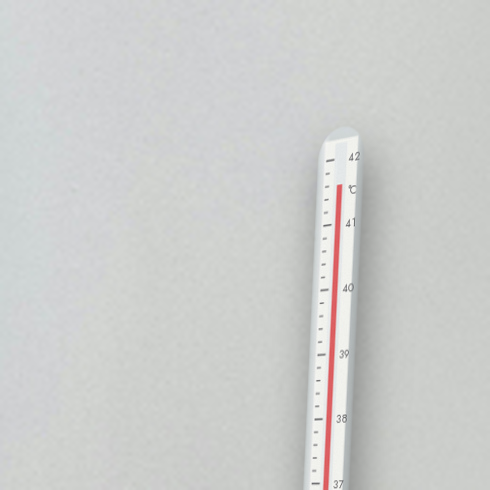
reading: 41.6 (°C)
